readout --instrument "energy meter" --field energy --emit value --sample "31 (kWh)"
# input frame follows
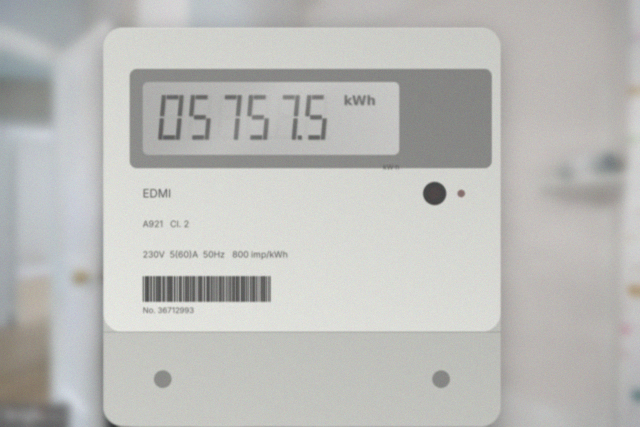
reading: 5757.5 (kWh)
